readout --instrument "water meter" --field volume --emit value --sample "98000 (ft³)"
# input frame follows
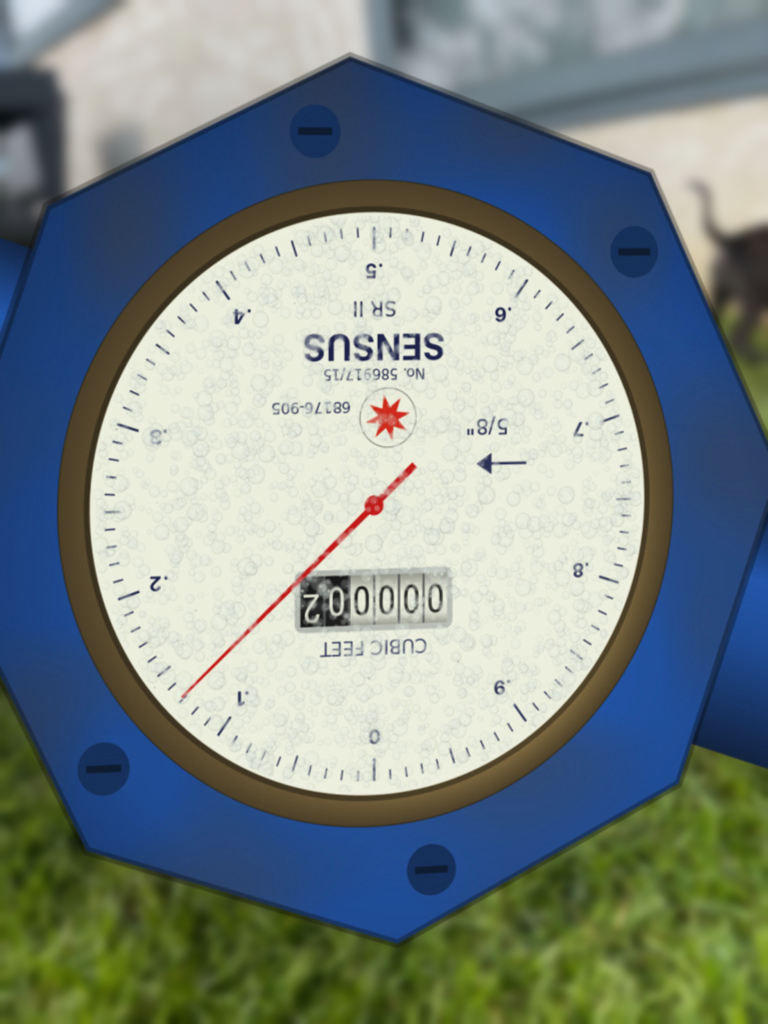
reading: 2.13 (ft³)
